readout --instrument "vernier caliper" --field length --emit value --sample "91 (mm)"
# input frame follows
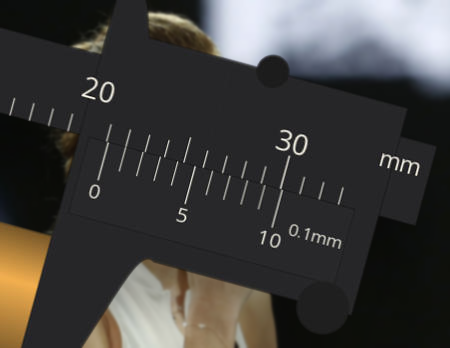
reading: 21.1 (mm)
